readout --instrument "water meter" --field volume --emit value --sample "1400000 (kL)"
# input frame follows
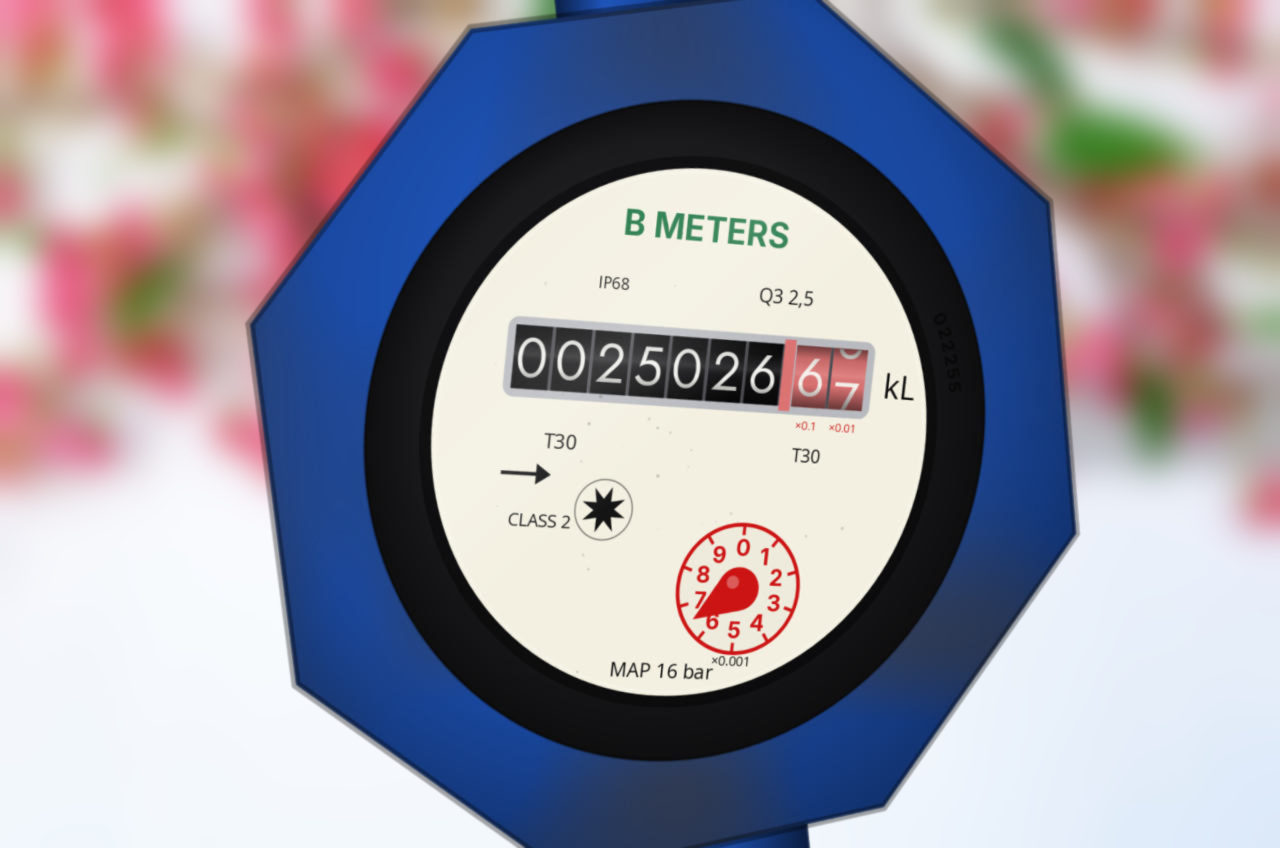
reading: 25026.666 (kL)
